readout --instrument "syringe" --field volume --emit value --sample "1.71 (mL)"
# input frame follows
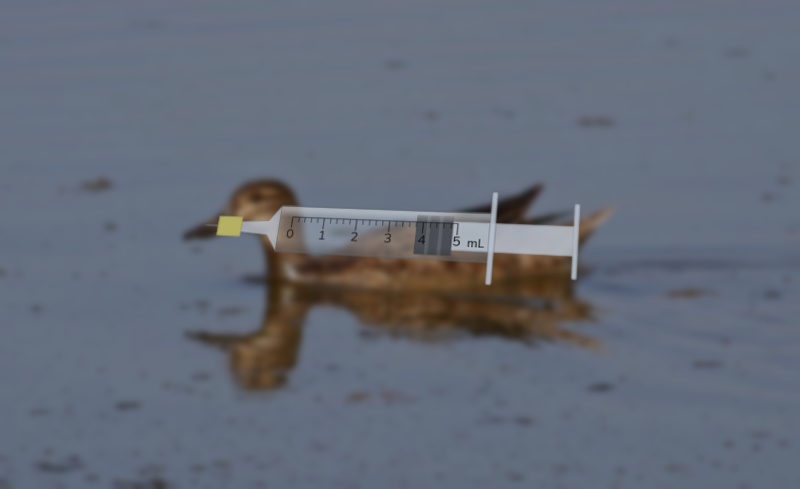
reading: 3.8 (mL)
